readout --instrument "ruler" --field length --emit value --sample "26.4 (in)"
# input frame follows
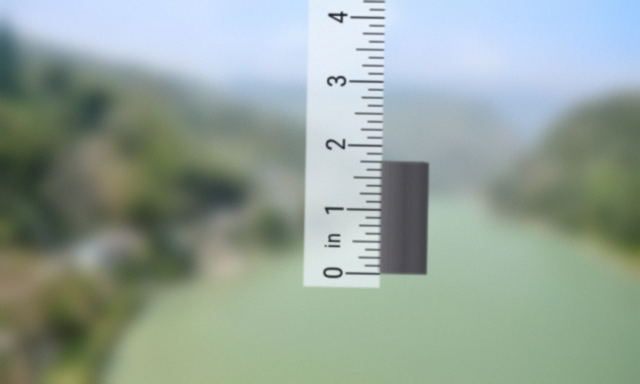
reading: 1.75 (in)
